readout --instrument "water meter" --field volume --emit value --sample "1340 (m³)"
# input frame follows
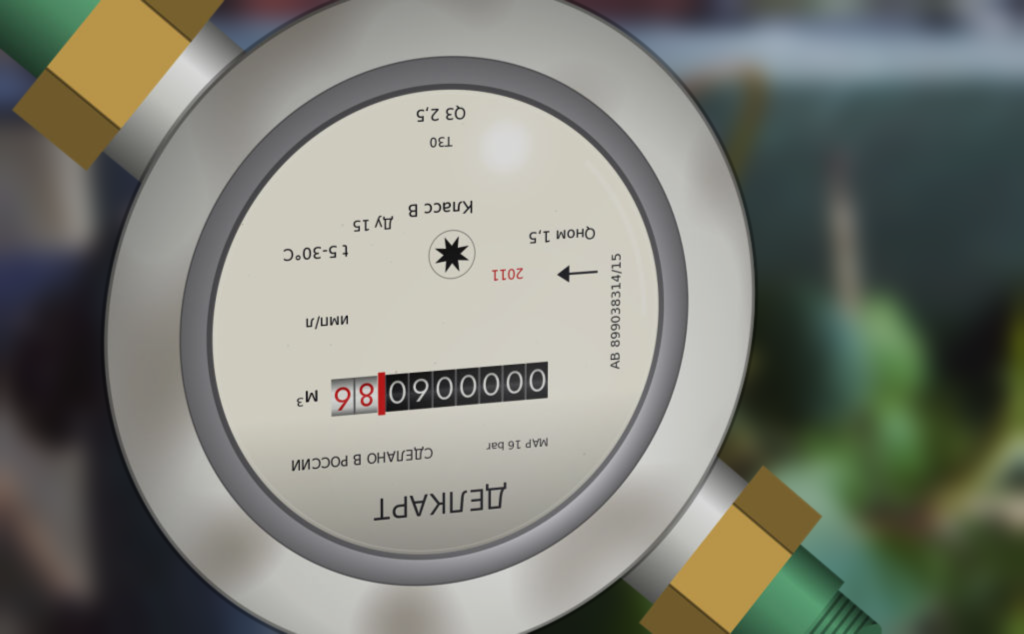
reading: 60.86 (m³)
